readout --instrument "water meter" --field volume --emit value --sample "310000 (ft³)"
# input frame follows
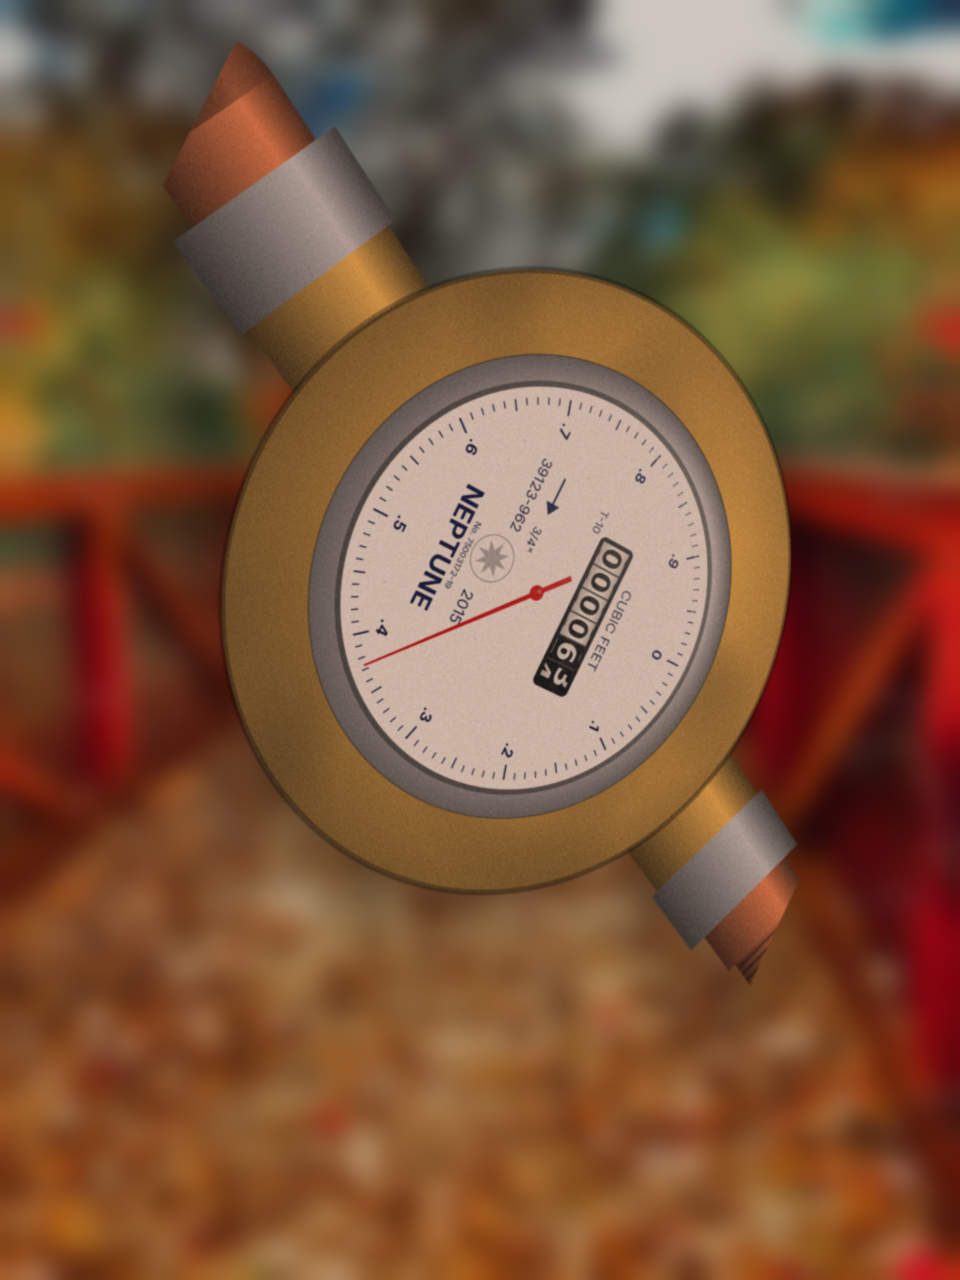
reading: 63.37 (ft³)
